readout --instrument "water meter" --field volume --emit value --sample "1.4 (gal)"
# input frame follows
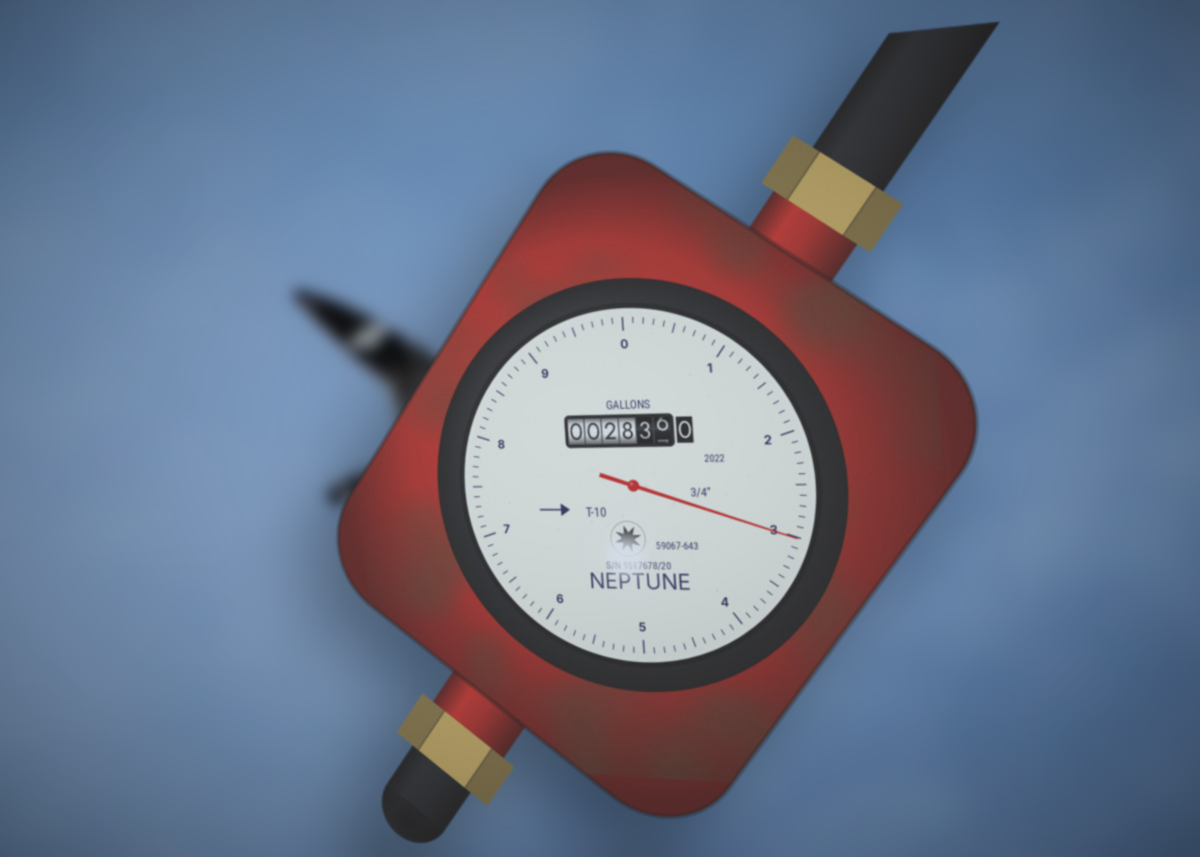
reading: 28363.0 (gal)
